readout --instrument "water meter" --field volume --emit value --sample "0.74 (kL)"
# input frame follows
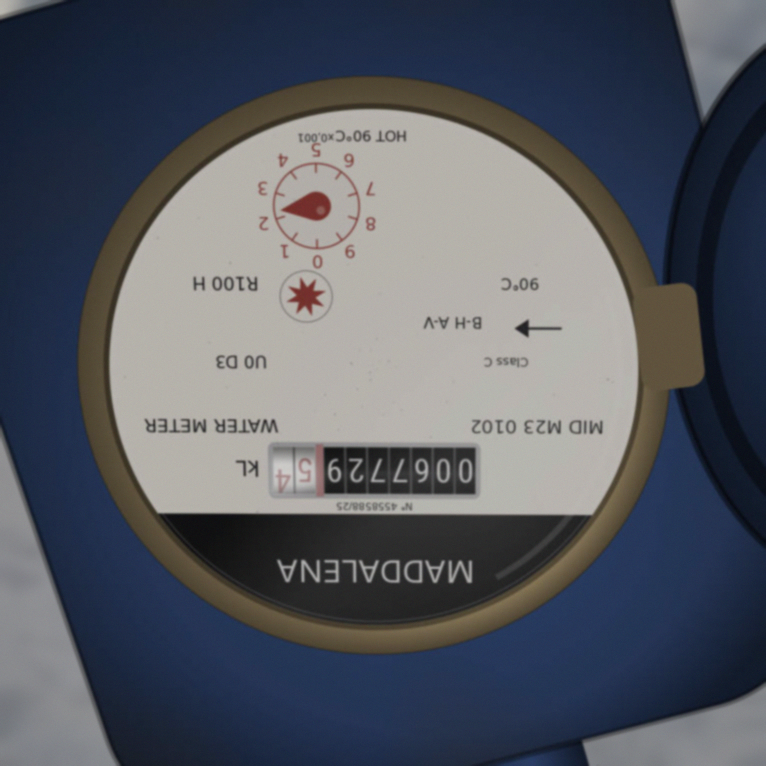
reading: 67729.542 (kL)
